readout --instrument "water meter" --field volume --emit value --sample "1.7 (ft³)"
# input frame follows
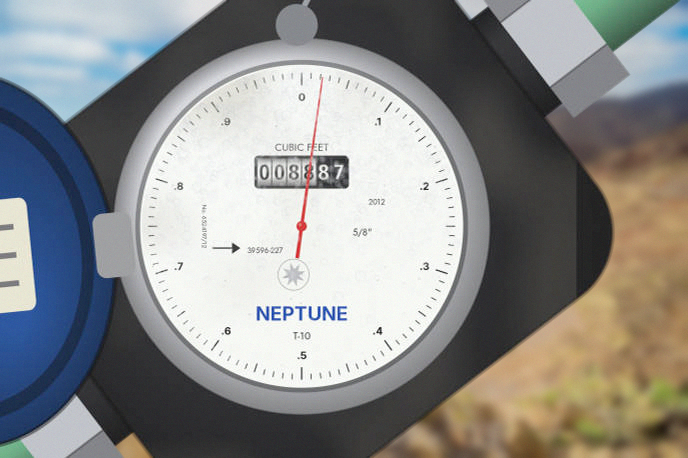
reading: 8887.02 (ft³)
